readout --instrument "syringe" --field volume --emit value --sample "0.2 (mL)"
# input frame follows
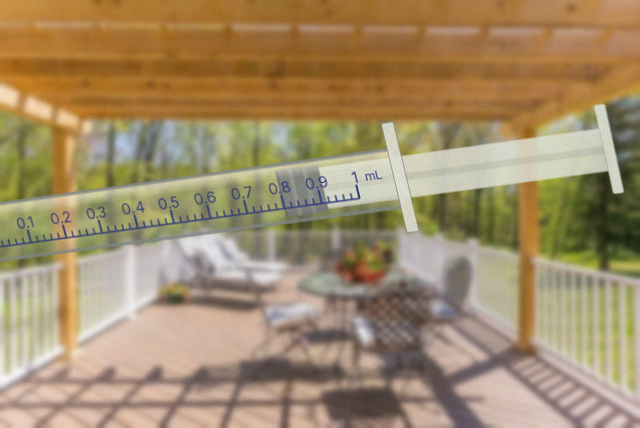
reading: 0.8 (mL)
